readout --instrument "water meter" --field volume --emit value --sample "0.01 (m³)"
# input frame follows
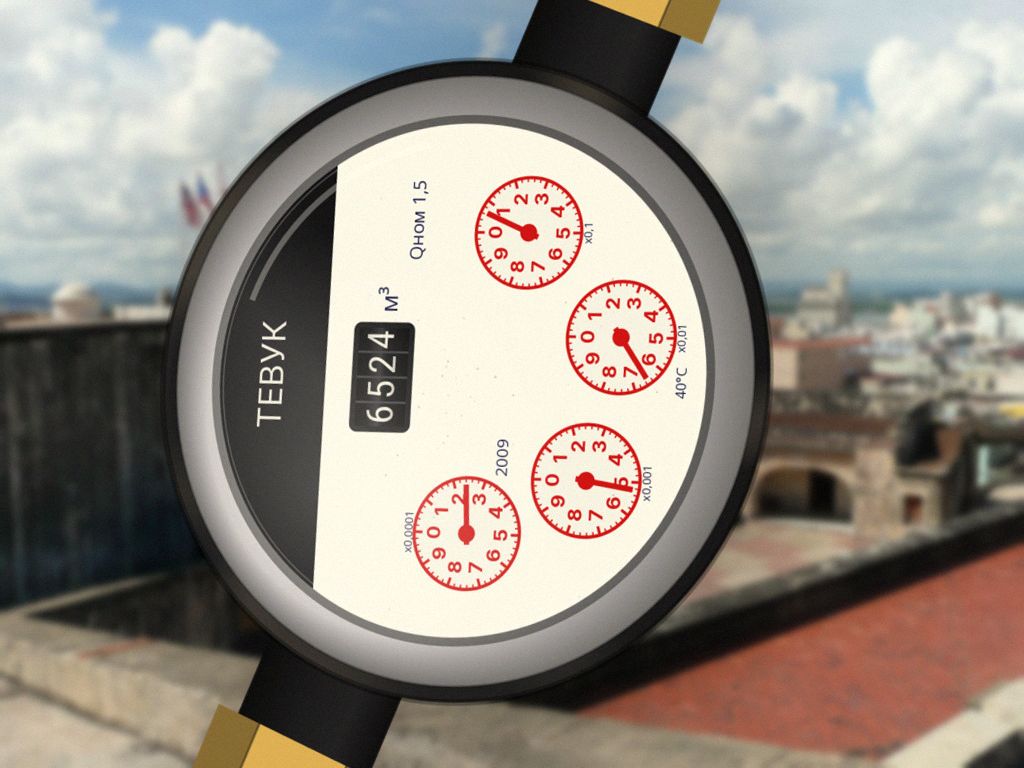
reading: 6524.0652 (m³)
